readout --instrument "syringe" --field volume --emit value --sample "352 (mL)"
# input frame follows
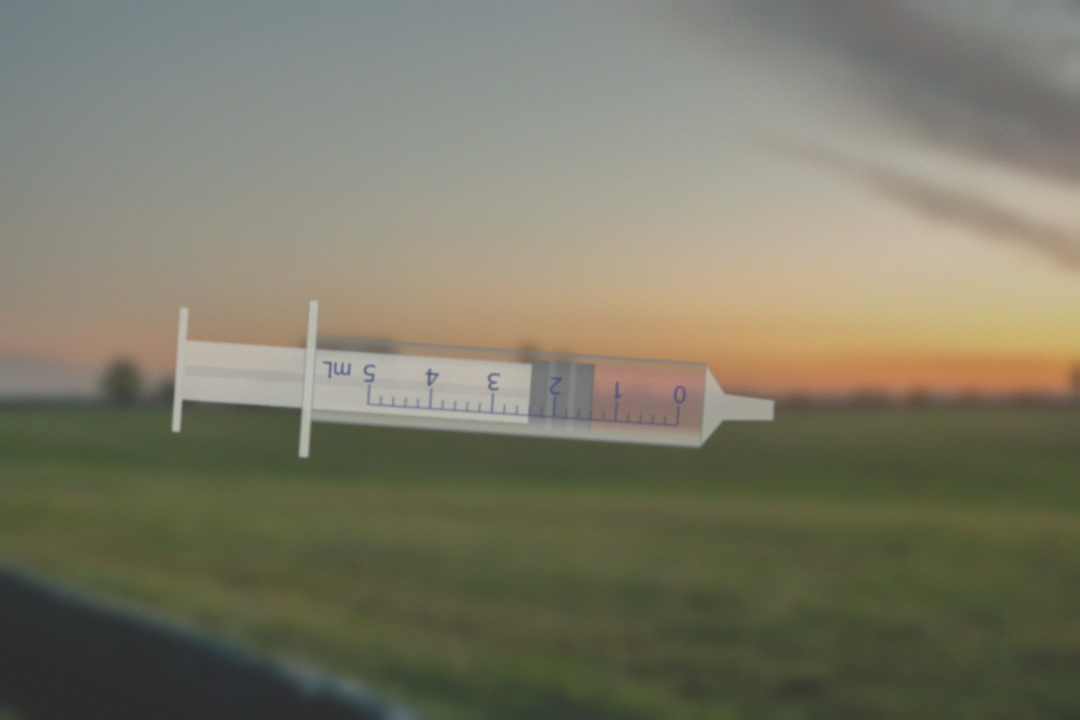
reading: 1.4 (mL)
